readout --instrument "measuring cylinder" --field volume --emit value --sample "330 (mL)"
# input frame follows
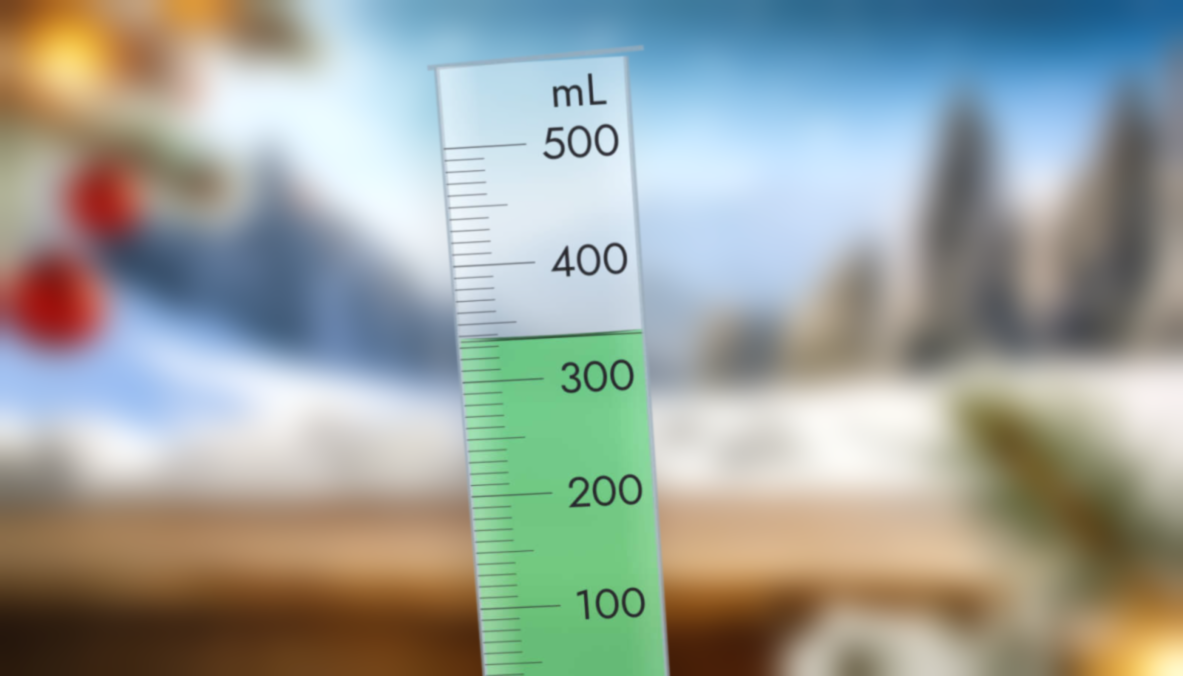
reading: 335 (mL)
